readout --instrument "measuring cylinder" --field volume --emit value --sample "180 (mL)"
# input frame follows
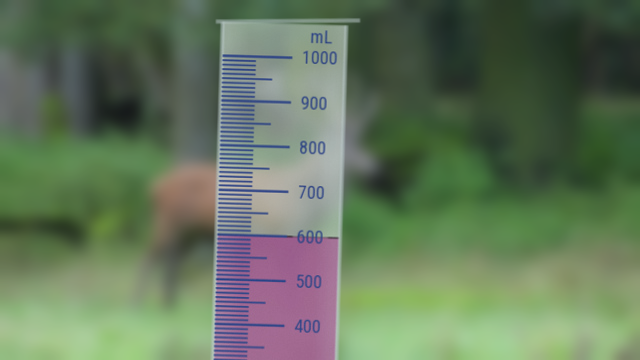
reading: 600 (mL)
